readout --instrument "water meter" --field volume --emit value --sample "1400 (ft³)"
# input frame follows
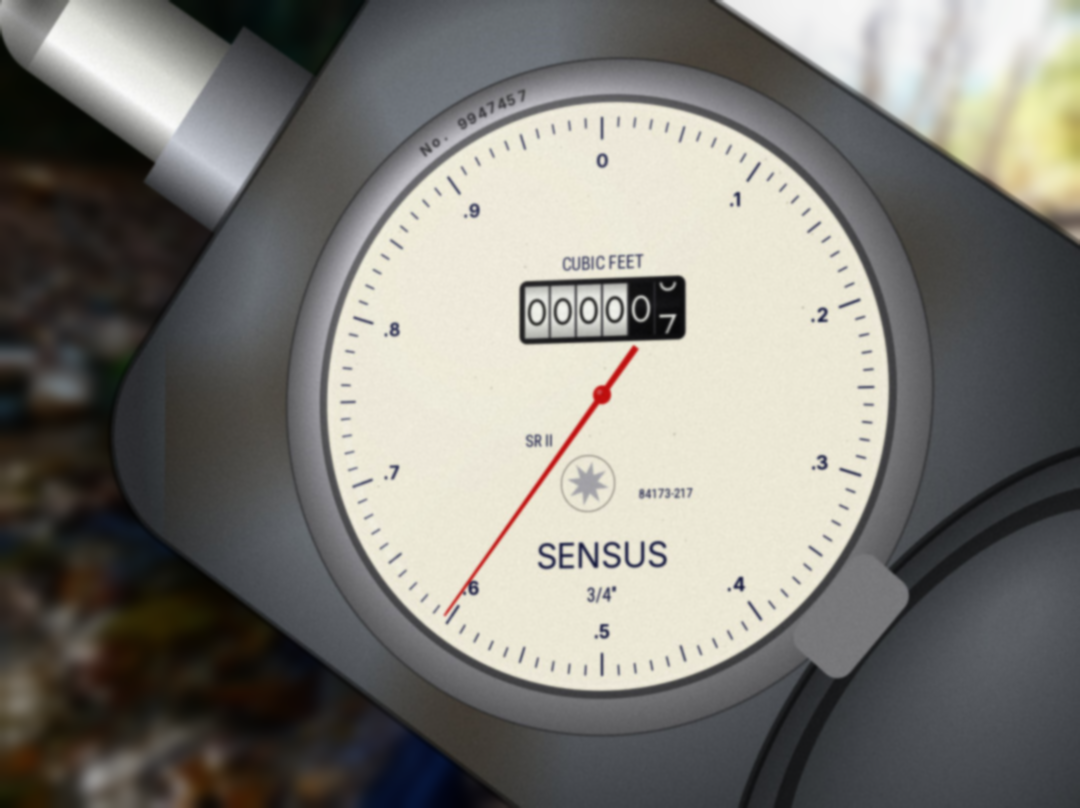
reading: 6.60 (ft³)
